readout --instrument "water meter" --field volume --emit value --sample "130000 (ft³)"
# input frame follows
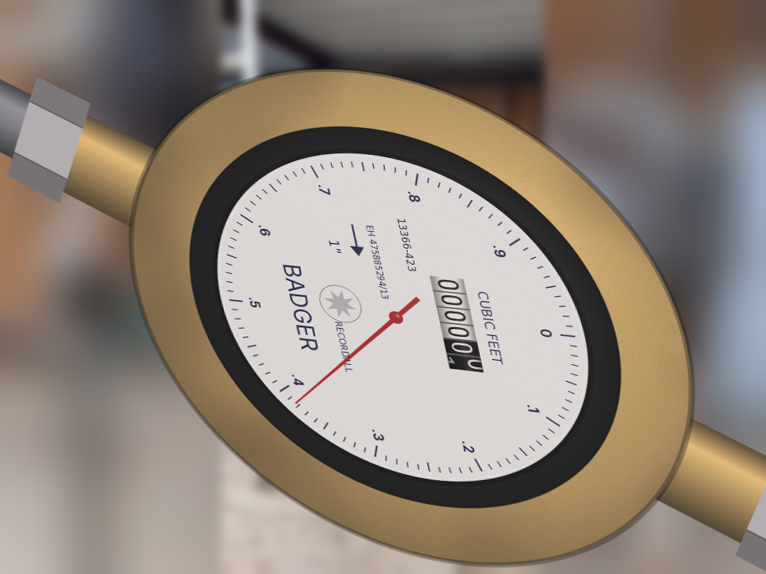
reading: 0.38 (ft³)
